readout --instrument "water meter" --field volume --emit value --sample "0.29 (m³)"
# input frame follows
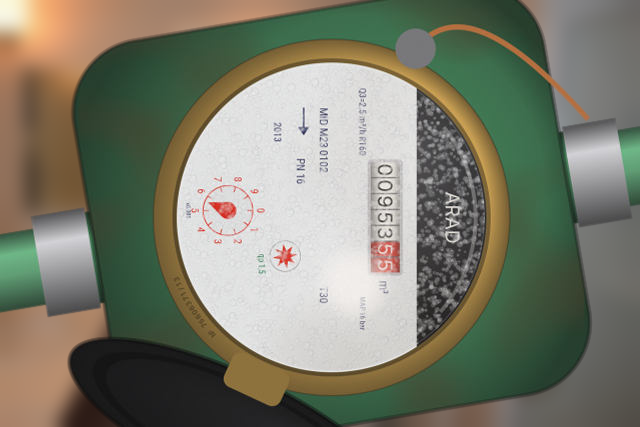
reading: 953.555 (m³)
